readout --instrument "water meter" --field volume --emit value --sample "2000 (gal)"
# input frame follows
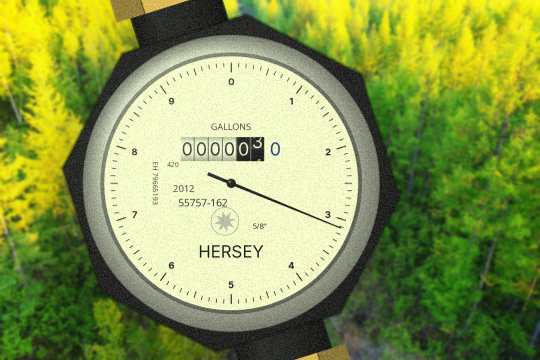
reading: 33.1 (gal)
